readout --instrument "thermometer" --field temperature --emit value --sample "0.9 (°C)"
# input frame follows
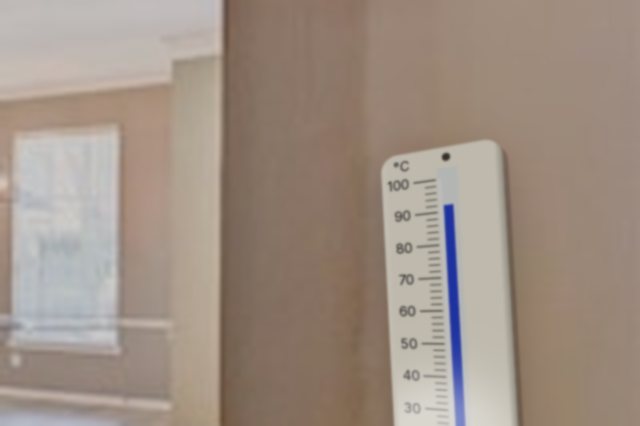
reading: 92 (°C)
